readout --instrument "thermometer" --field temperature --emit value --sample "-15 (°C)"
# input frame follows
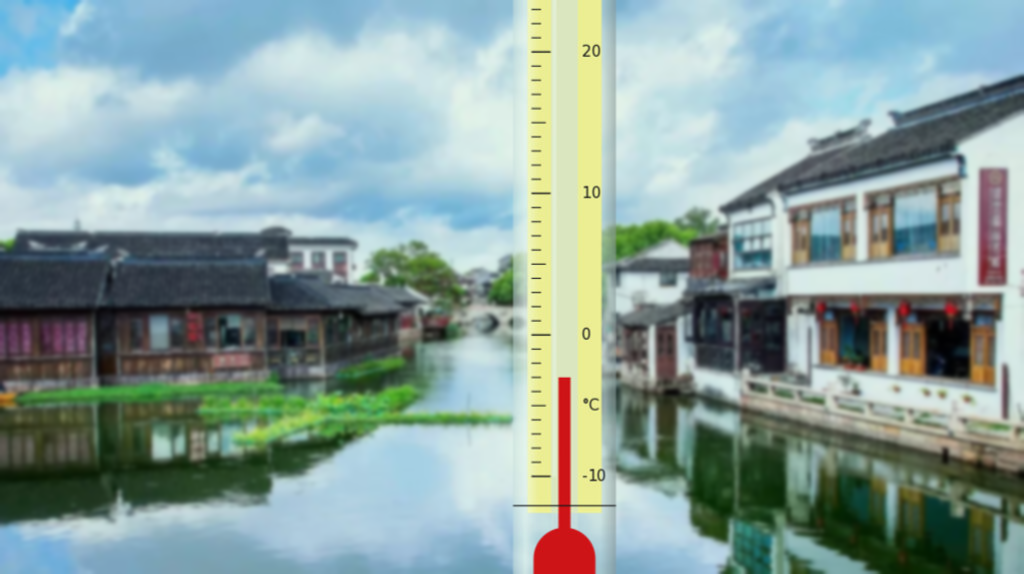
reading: -3 (°C)
